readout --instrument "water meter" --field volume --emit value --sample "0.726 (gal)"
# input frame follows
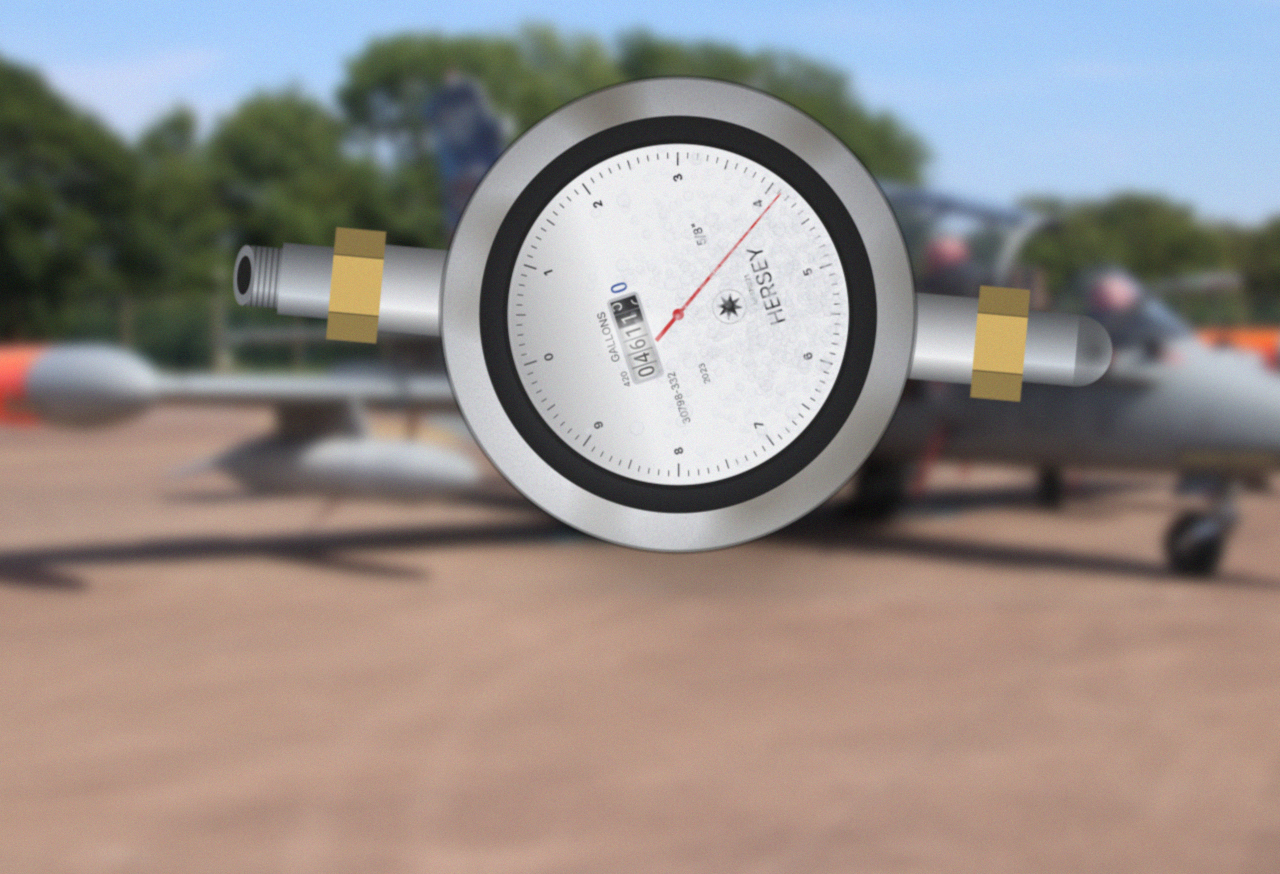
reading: 461154.1 (gal)
